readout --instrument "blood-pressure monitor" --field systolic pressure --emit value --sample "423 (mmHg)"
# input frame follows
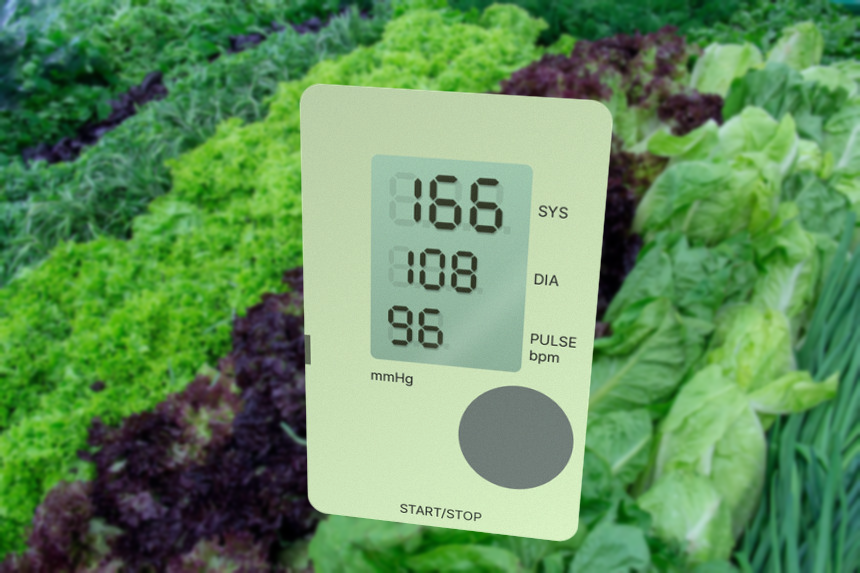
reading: 166 (mmHg)
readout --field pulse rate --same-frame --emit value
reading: 96 (bpm)
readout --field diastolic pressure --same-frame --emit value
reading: 108 (mmHg)
